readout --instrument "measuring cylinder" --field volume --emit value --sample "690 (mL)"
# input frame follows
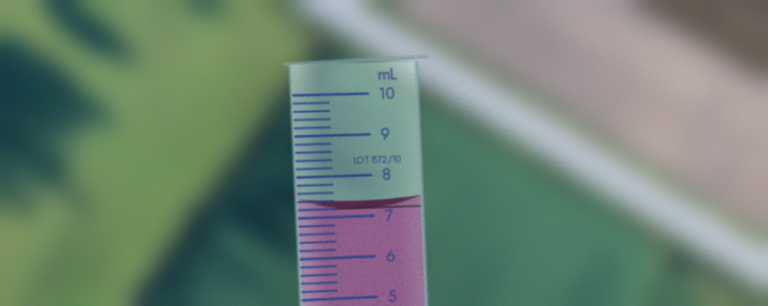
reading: 7.2 (mL)
